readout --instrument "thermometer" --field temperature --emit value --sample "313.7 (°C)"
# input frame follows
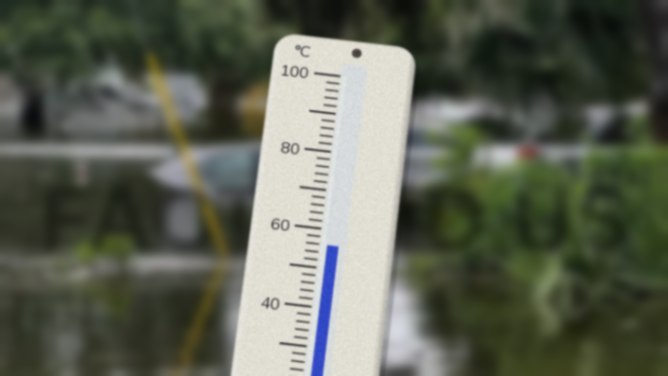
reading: 56 (°C)
